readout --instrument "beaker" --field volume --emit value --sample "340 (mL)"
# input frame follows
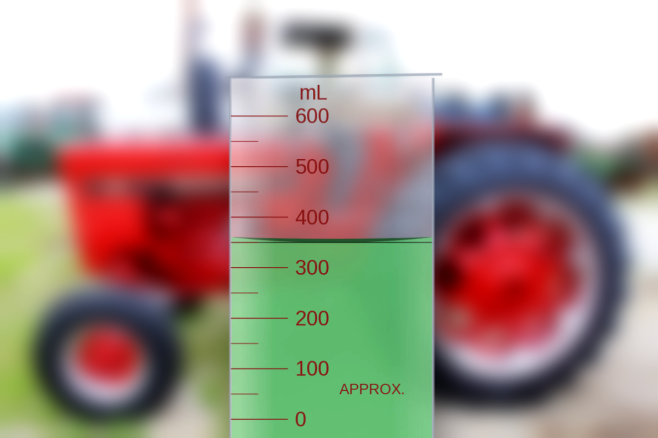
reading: 350 (mL)
